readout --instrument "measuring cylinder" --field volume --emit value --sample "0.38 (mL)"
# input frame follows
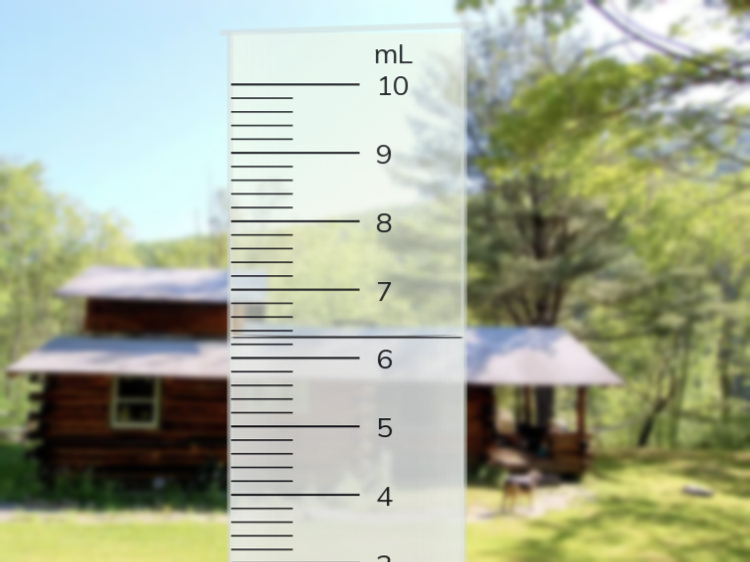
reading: 6.3 (mL)
